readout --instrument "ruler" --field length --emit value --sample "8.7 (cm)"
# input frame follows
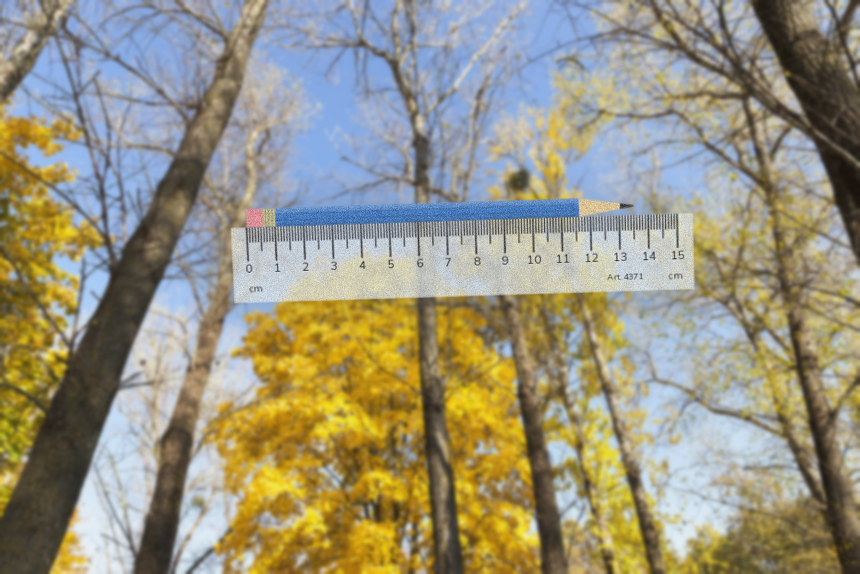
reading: 13.5 (cm)
